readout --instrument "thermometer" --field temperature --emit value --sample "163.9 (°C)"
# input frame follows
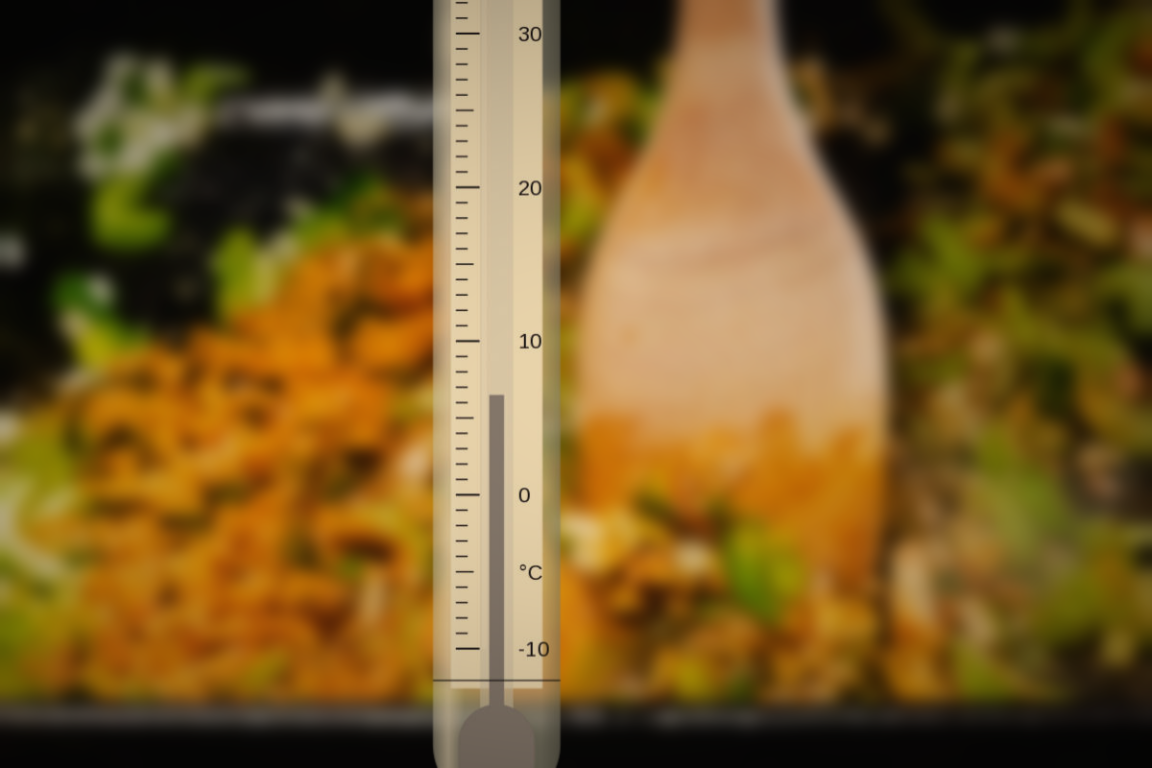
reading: 6.5 (°C)
